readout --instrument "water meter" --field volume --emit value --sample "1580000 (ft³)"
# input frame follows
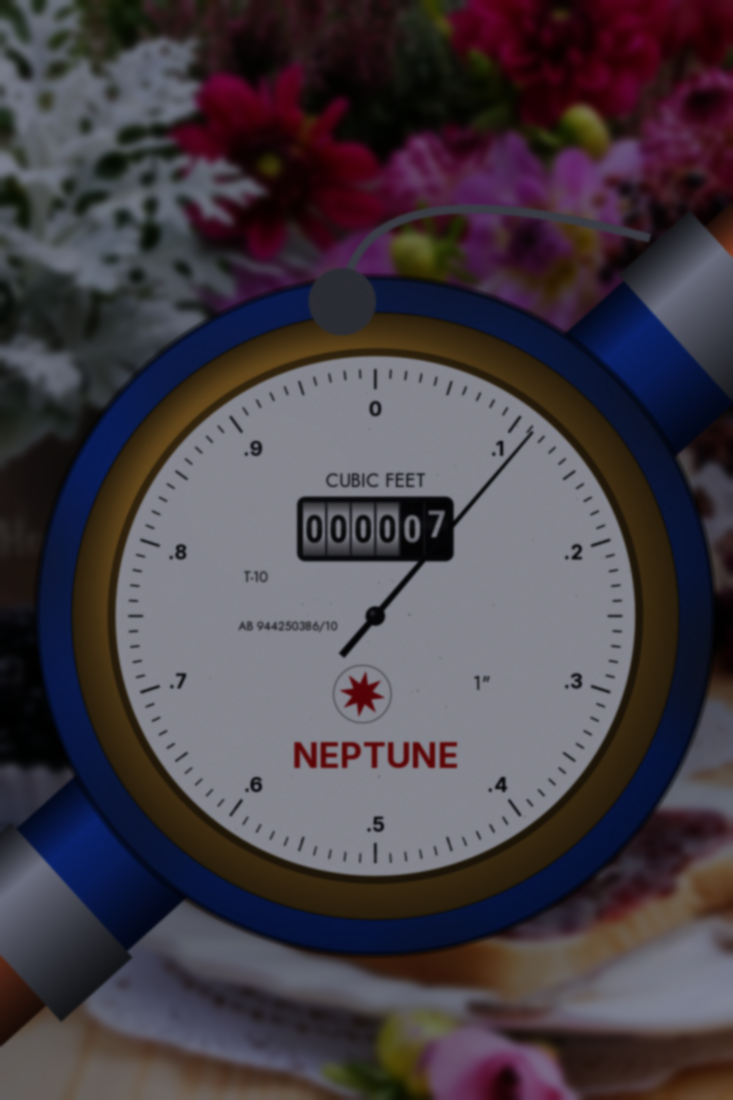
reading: 7.11 (ft³)
